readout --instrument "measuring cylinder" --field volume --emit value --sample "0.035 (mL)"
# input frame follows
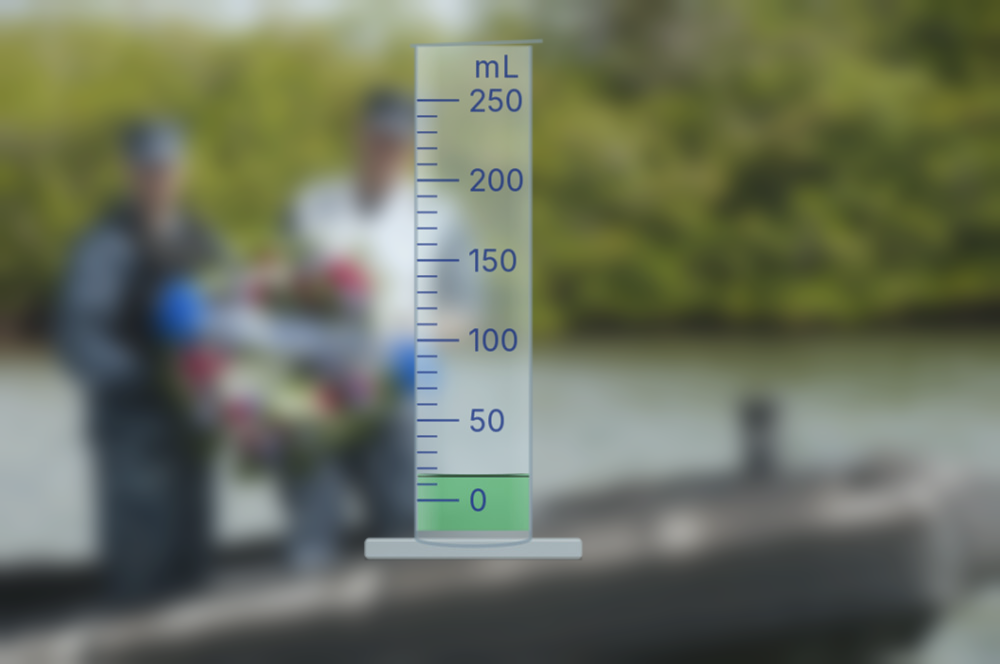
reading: 15 (mL)
